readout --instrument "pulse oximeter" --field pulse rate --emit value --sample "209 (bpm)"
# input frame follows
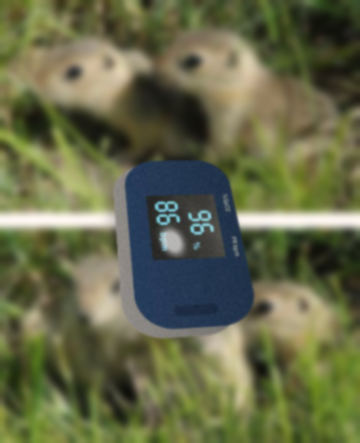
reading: 86 (bpm)
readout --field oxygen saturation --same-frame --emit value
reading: 96 (%)
